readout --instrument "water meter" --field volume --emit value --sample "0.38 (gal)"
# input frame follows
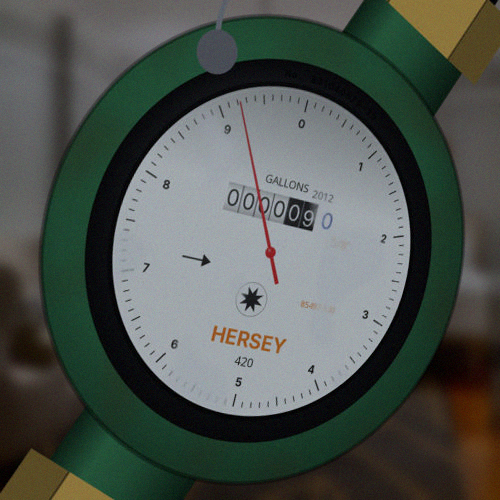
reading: 89.2 (gal)
